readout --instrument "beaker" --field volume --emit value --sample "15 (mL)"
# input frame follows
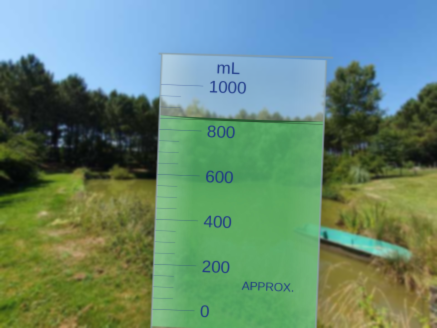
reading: 850 (mL)
